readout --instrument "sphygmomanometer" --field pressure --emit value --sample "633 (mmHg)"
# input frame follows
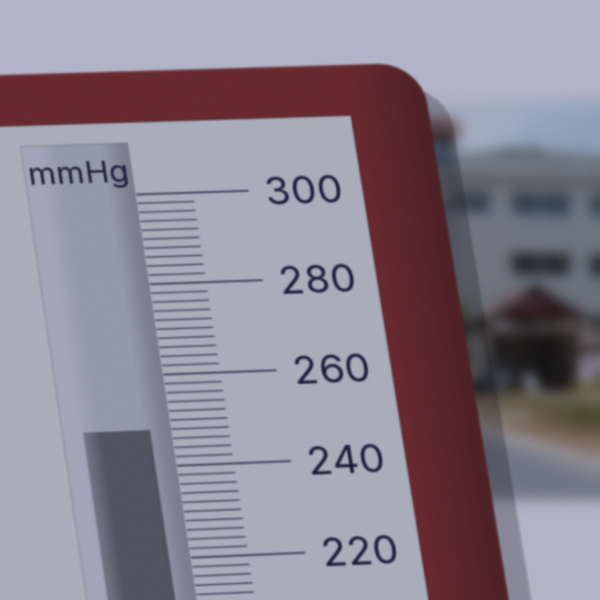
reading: 248 (mmHg)
